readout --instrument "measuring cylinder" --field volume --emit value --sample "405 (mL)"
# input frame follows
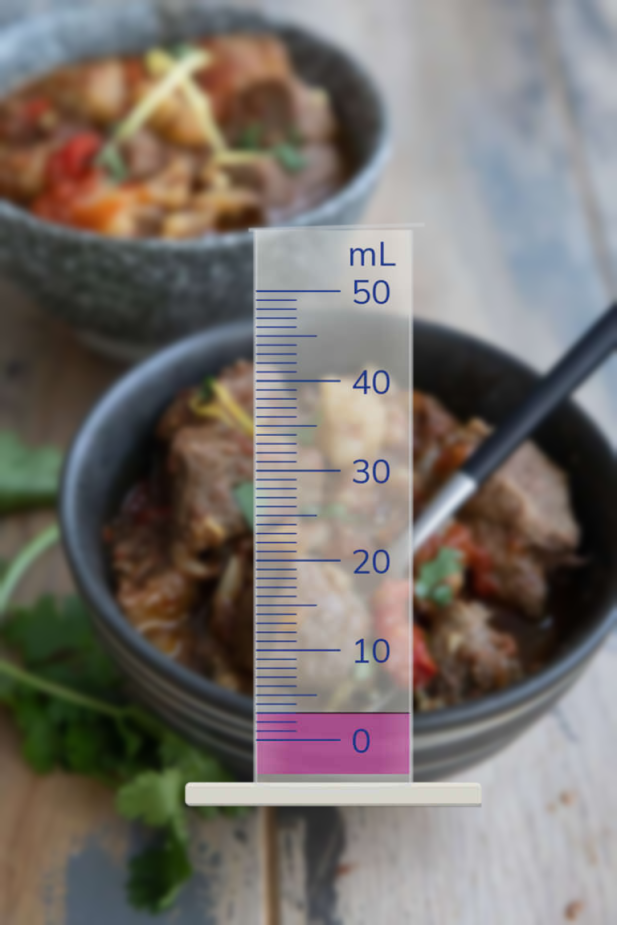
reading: 3 (mL)
